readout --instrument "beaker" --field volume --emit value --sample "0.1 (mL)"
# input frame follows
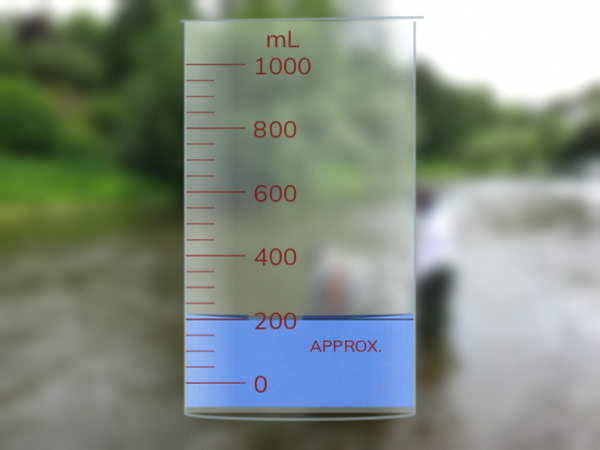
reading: 200 (mL)
